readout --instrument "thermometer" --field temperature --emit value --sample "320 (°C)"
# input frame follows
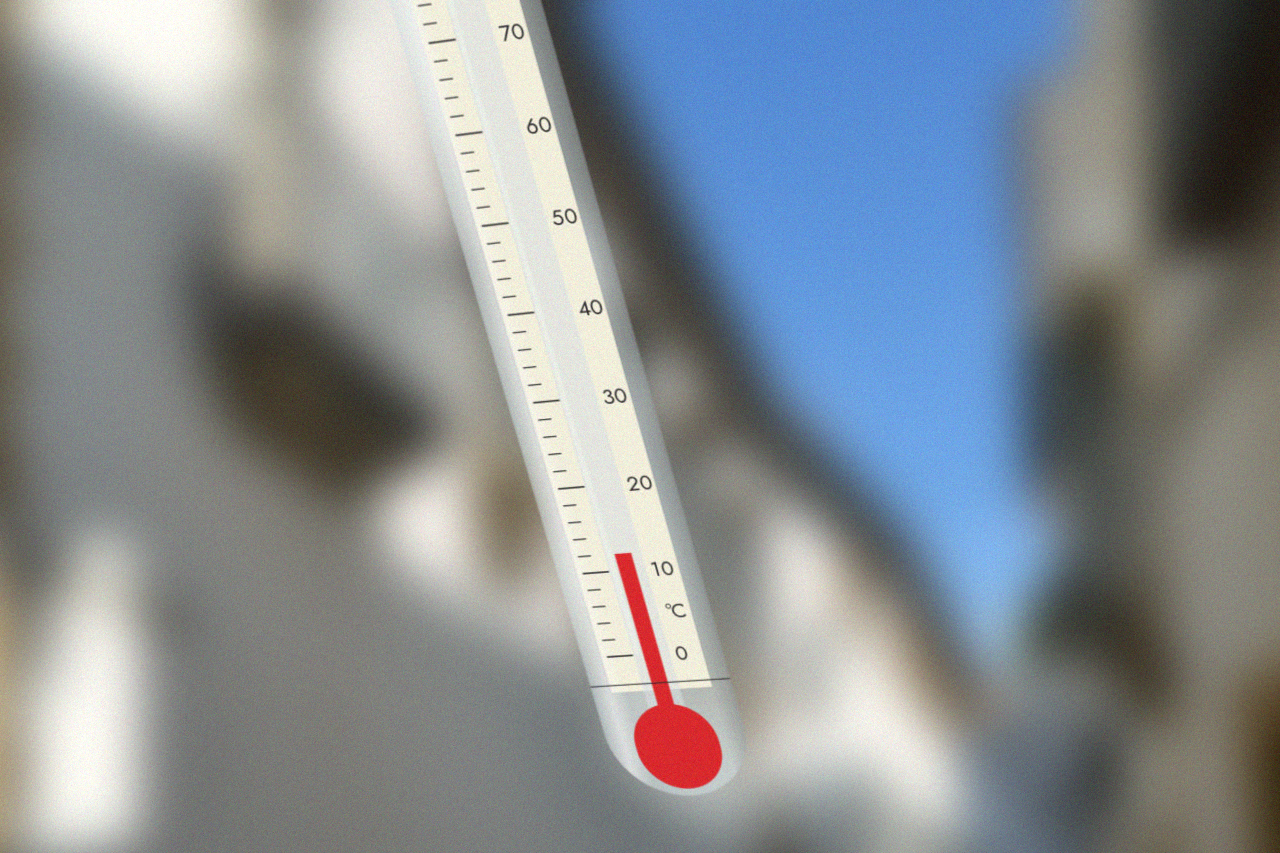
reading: 12 (°C)
